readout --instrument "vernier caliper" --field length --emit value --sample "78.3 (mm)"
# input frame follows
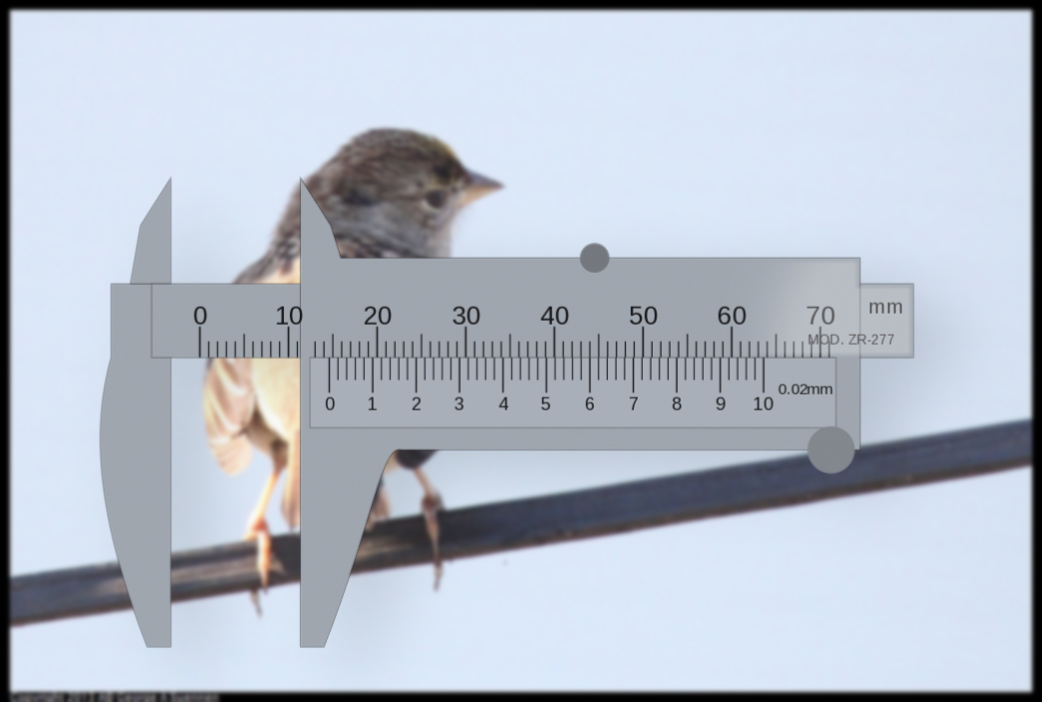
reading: 14.6 (mm)
